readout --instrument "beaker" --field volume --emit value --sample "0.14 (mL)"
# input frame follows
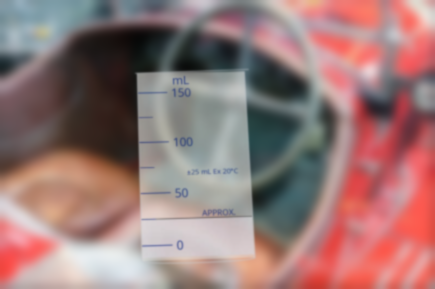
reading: 25 (mL)
